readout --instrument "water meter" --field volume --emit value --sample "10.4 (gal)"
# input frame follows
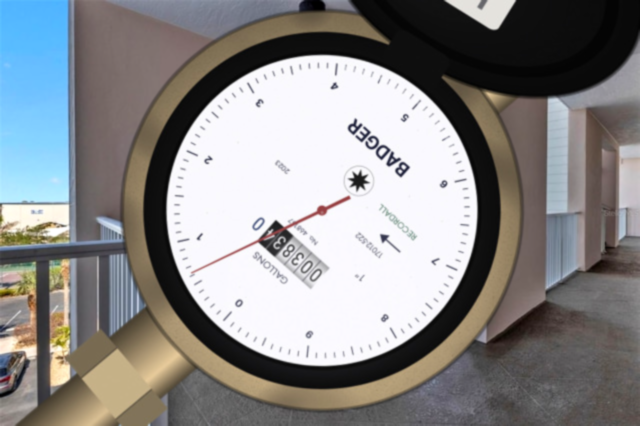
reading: 38340.6 (gal)
